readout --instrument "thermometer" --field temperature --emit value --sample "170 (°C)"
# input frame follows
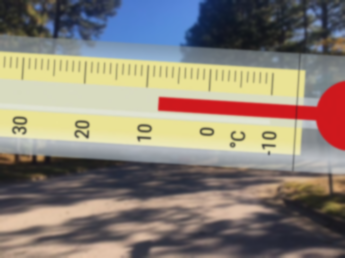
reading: 8 (°C)
